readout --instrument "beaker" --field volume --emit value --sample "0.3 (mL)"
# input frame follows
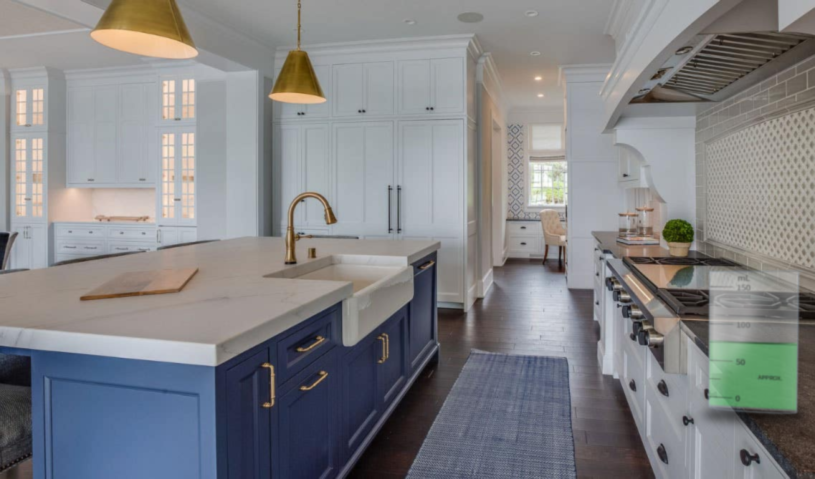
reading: 75 (mL)
